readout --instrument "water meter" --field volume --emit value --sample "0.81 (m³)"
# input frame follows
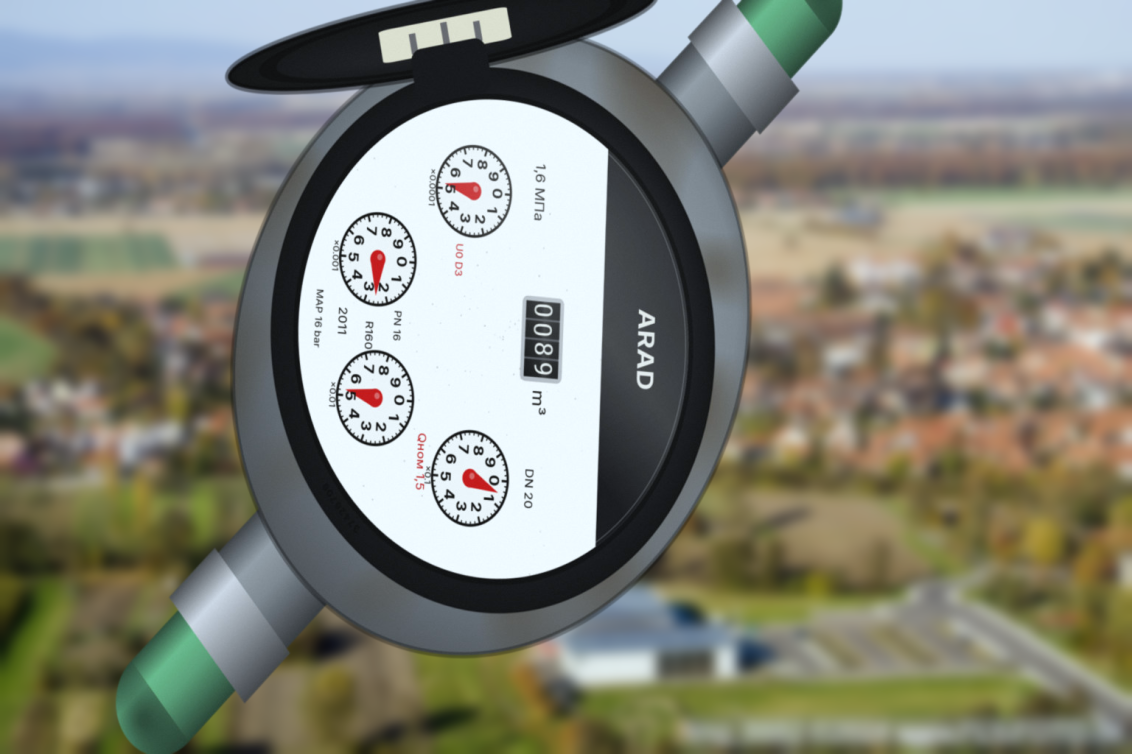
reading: 89.0525 (m³)
